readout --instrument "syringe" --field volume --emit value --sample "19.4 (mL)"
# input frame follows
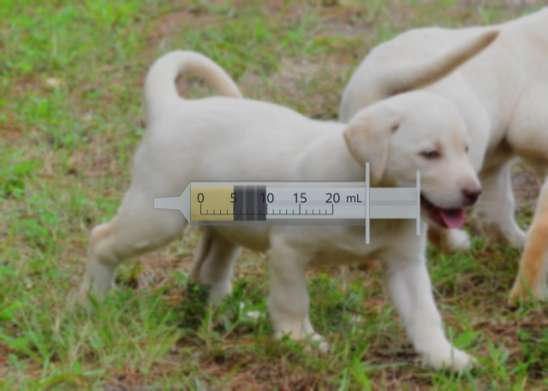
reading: 5 (mL)
